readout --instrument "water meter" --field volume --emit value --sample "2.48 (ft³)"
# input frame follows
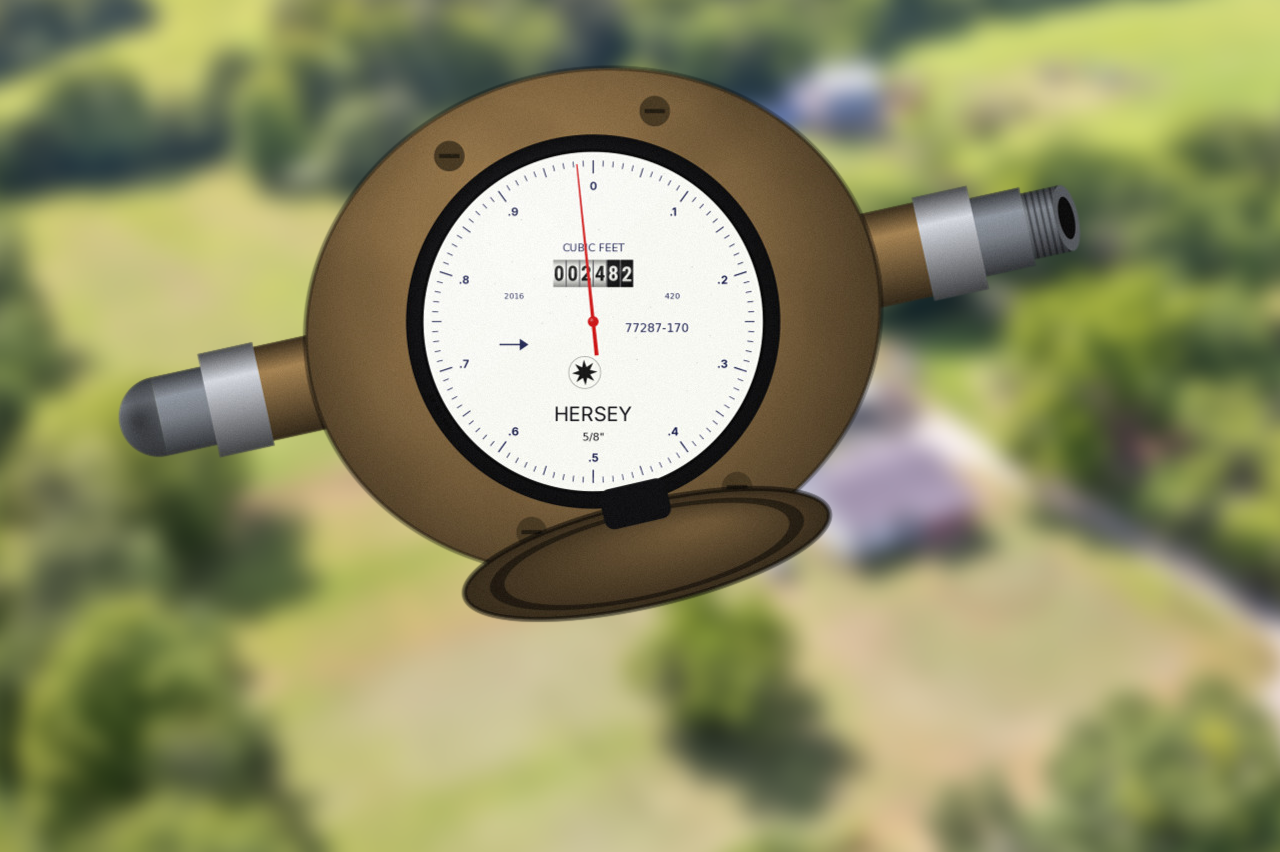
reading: 2481.98 (ft³)
